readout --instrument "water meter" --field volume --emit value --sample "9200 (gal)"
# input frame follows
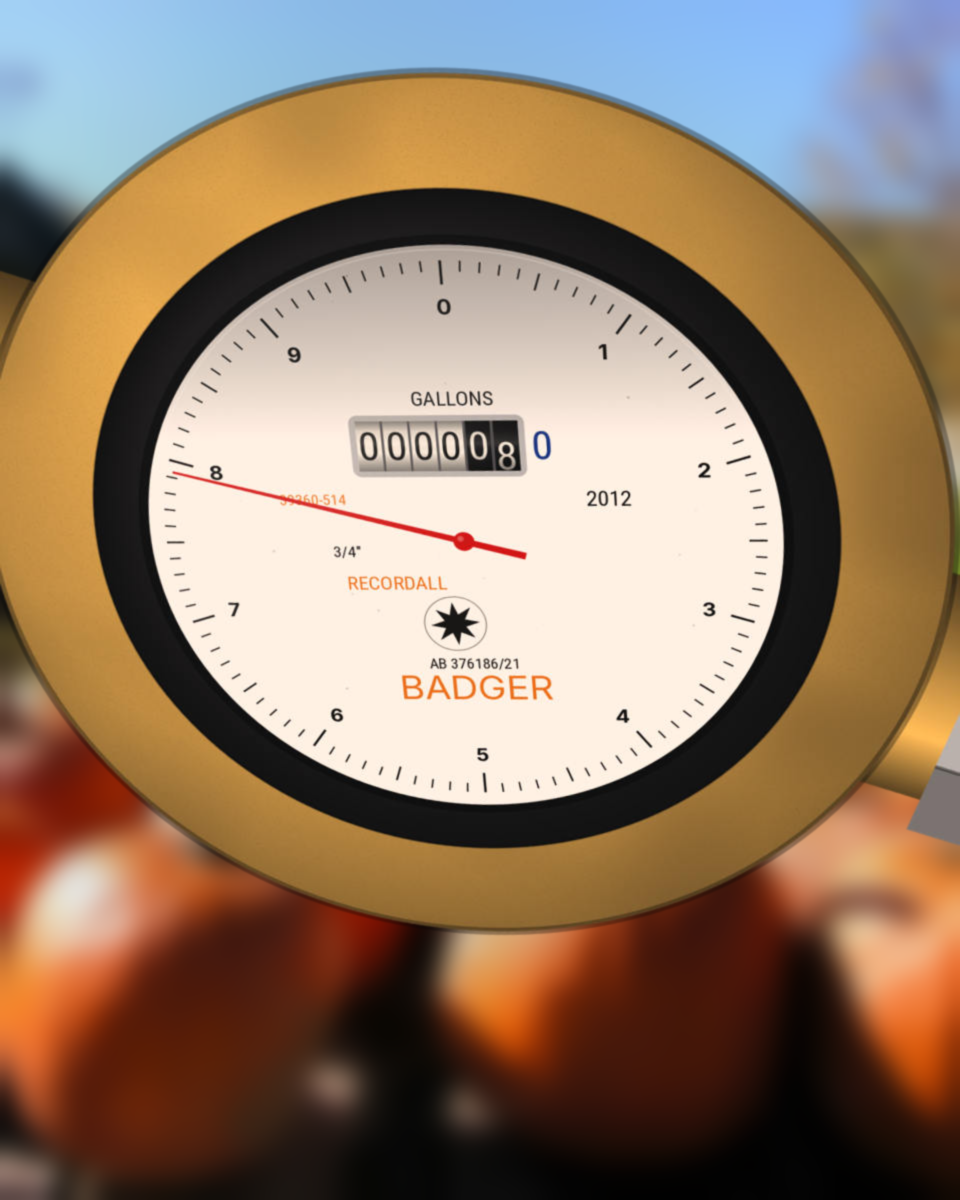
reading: 77.9 (gal)
